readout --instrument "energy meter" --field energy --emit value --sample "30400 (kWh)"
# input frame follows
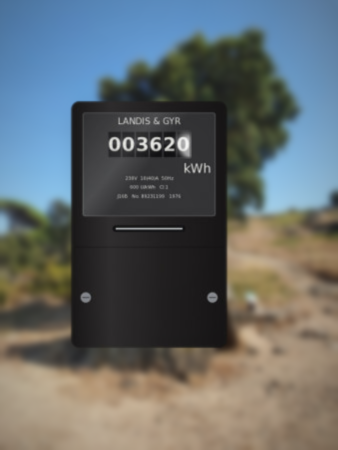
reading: 3620 (kWh)
